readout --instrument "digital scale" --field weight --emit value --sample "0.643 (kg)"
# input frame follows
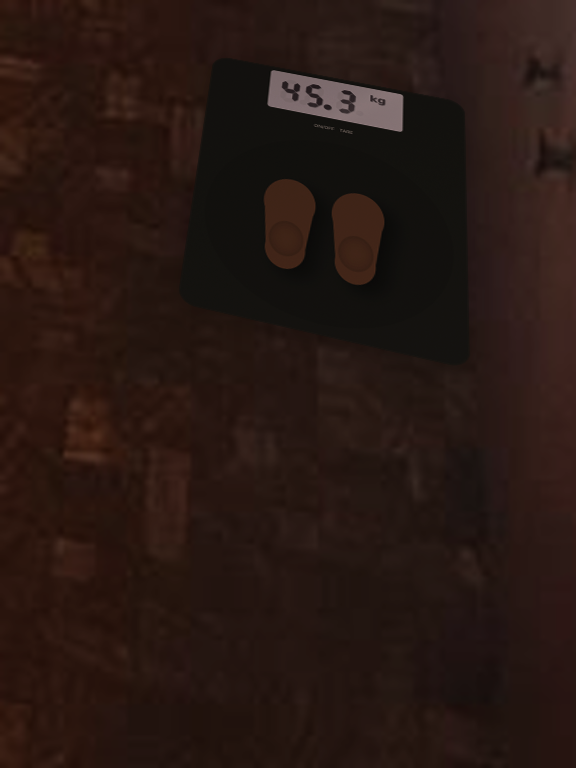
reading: 45.3 (kg)
